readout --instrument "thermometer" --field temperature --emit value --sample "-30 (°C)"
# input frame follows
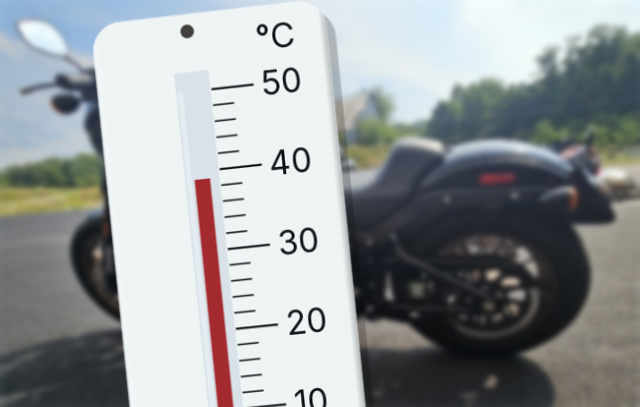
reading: 39 (°C)
